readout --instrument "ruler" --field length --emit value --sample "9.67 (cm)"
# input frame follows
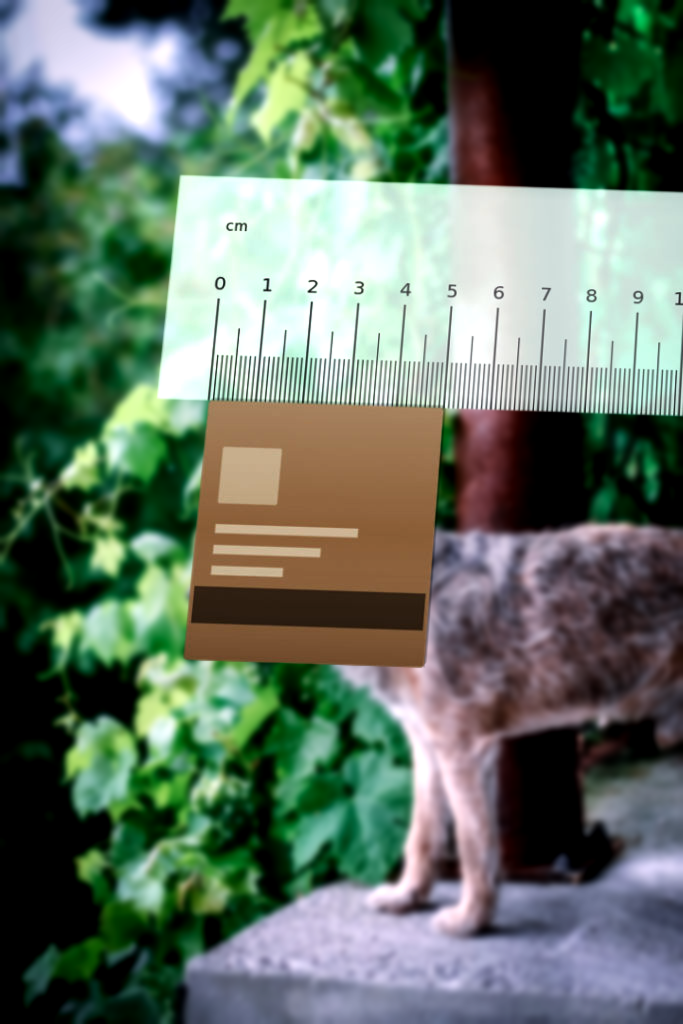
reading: 5 (cm)
